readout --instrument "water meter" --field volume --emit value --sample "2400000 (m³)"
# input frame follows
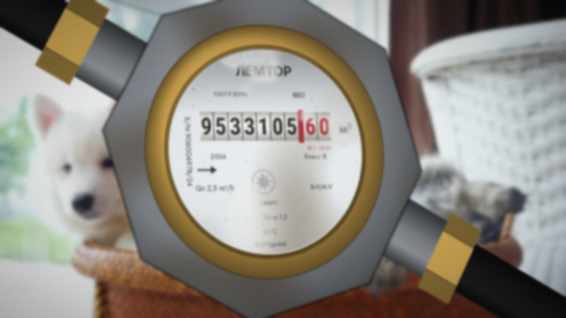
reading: 9533105.60 (m³)
